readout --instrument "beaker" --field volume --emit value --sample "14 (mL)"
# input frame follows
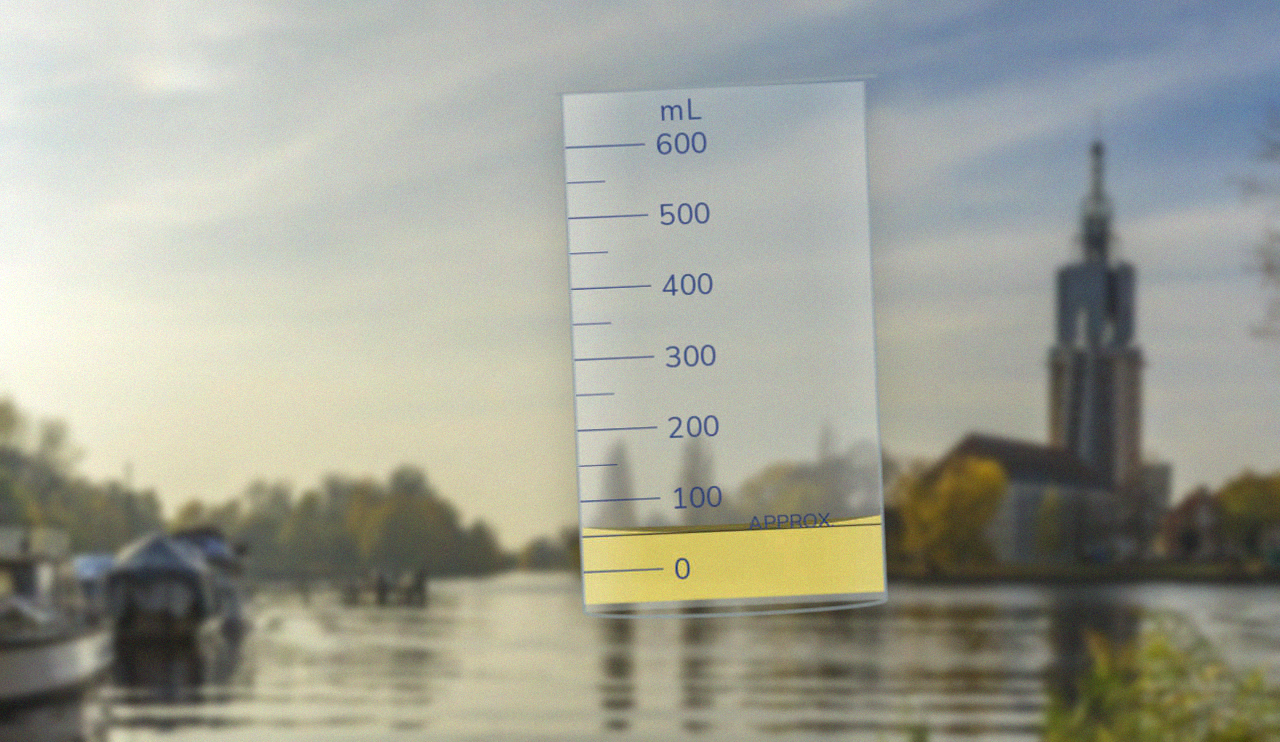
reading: 50 (mL)
